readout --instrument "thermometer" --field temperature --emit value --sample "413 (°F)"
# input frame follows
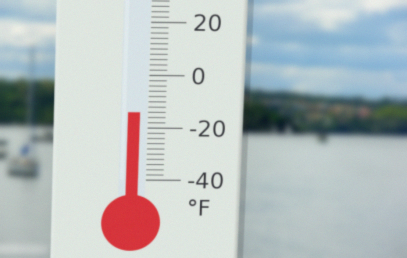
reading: -14 (°F)
